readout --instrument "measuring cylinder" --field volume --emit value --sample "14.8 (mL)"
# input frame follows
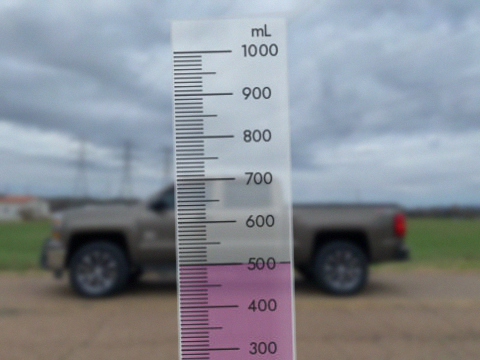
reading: 500 (mL)
